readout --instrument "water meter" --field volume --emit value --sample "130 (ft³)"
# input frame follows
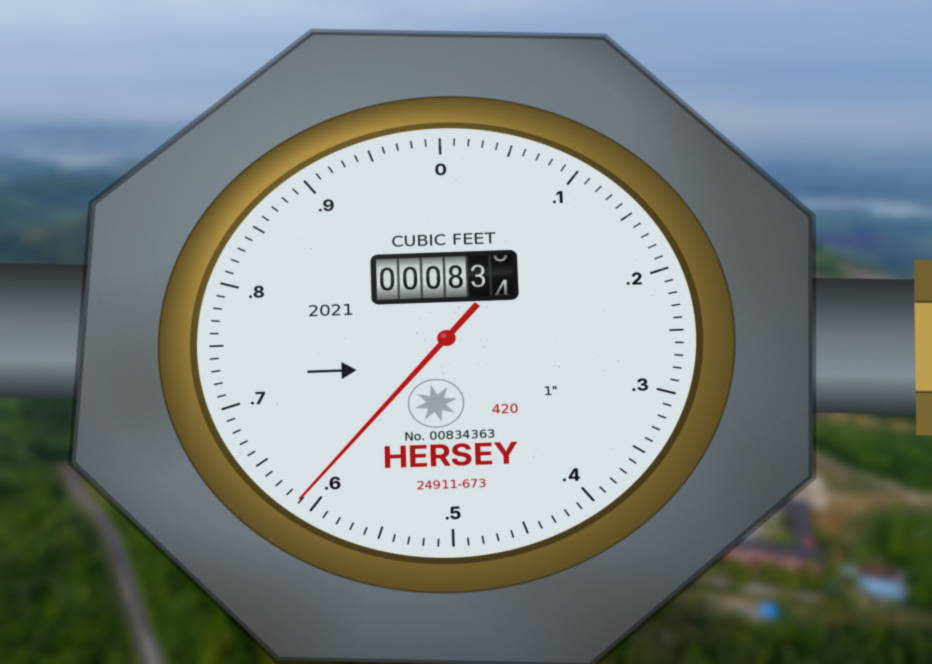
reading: 833.61 (ft³)
